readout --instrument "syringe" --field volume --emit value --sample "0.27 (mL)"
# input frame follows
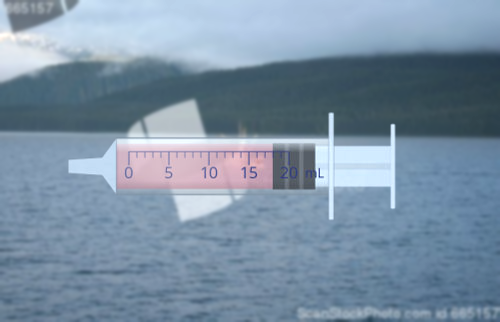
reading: 18 (mL)
